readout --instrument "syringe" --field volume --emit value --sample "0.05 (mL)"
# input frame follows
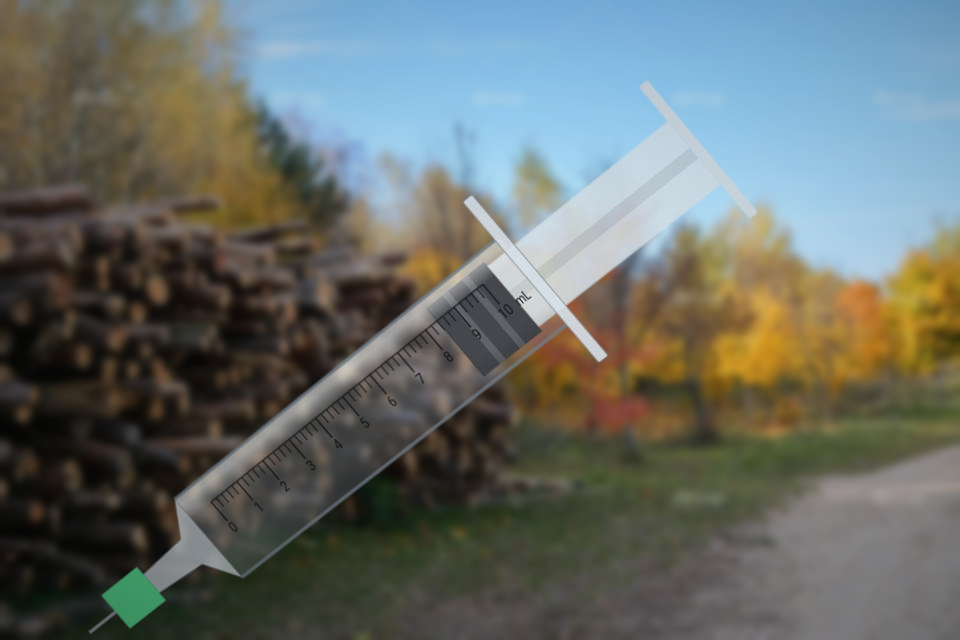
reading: 8.4 (mL)
